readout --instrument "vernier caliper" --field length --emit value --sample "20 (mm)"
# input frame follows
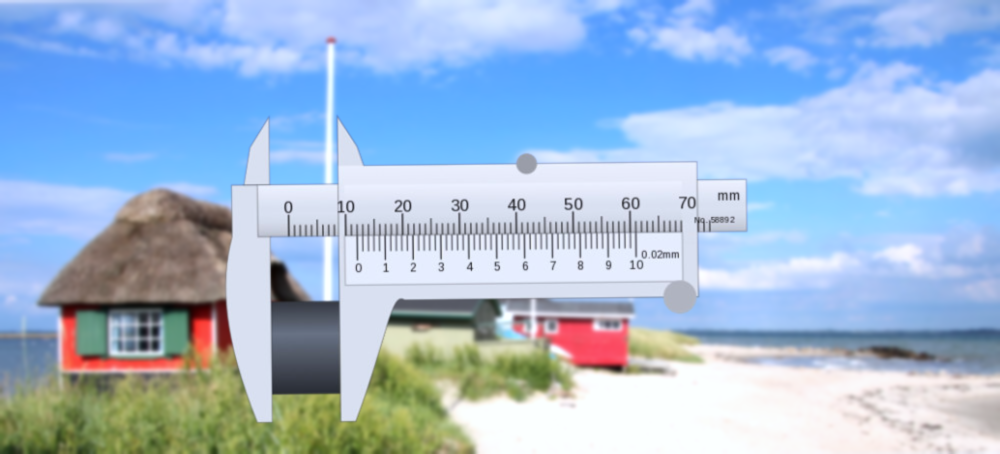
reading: 12.0 (mm)
